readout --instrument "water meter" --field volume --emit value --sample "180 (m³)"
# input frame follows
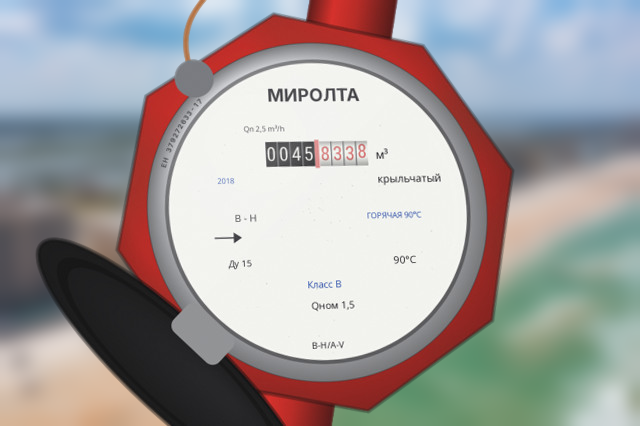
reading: 45.8338 (m³)
